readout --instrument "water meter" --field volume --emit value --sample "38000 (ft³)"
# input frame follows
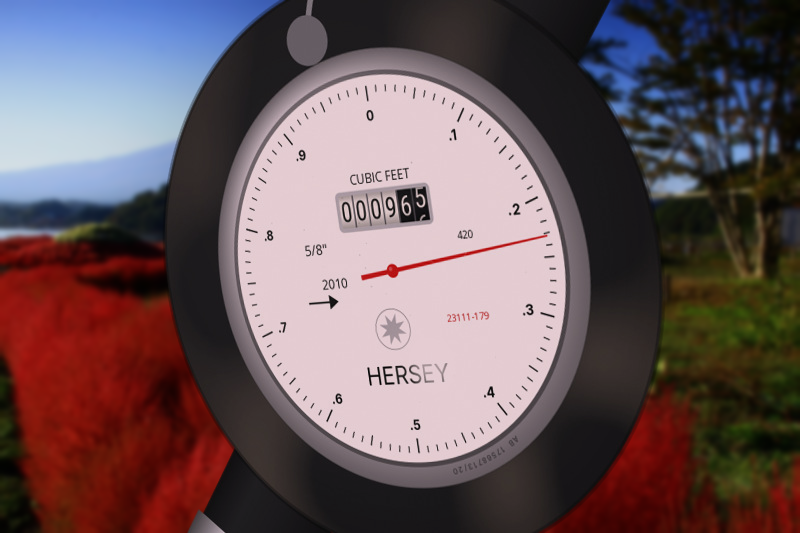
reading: 965.23 (ft³)
